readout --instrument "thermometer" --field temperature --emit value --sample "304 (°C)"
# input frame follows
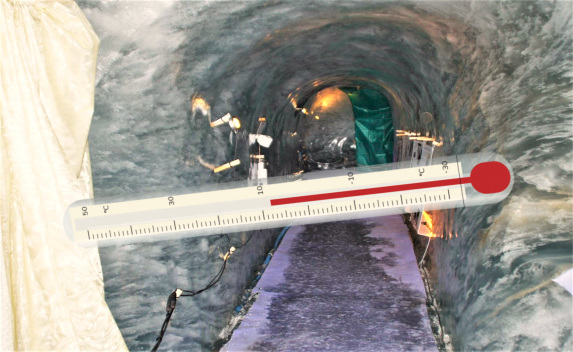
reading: 8 (°C)
